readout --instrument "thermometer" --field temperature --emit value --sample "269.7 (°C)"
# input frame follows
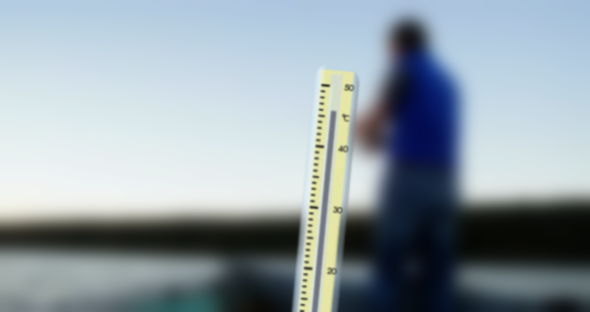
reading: 46 (°C)
